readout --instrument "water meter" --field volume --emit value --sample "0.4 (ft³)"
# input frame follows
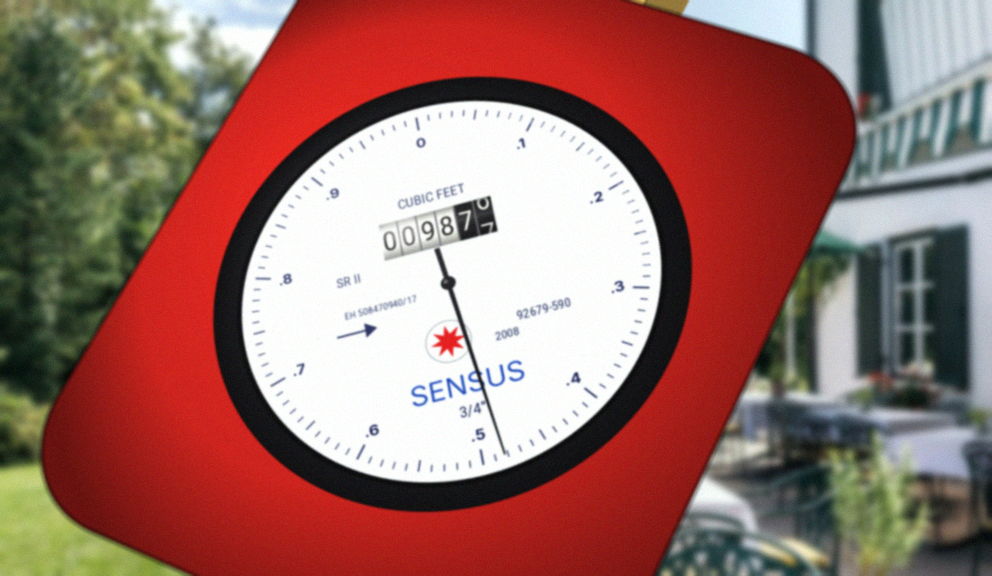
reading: 9876.48 (ft³)
